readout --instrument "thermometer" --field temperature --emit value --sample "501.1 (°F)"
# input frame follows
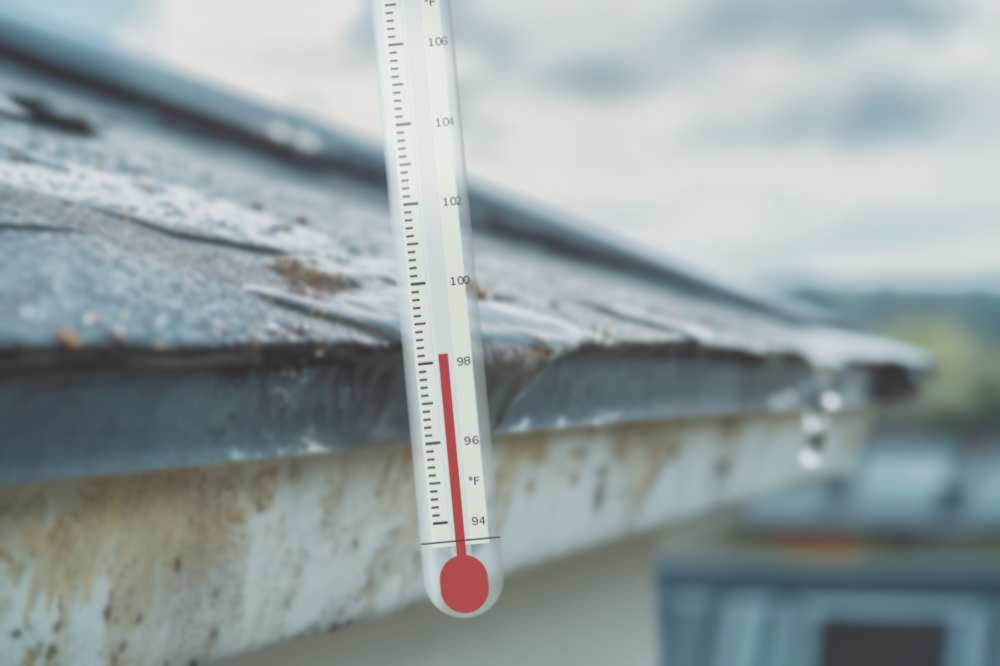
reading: 98.2 (°F)
